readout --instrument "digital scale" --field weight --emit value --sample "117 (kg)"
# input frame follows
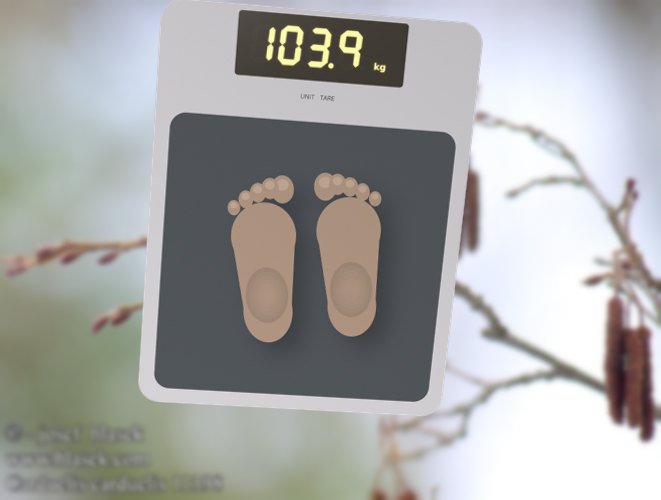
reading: 103.9 (kg)
